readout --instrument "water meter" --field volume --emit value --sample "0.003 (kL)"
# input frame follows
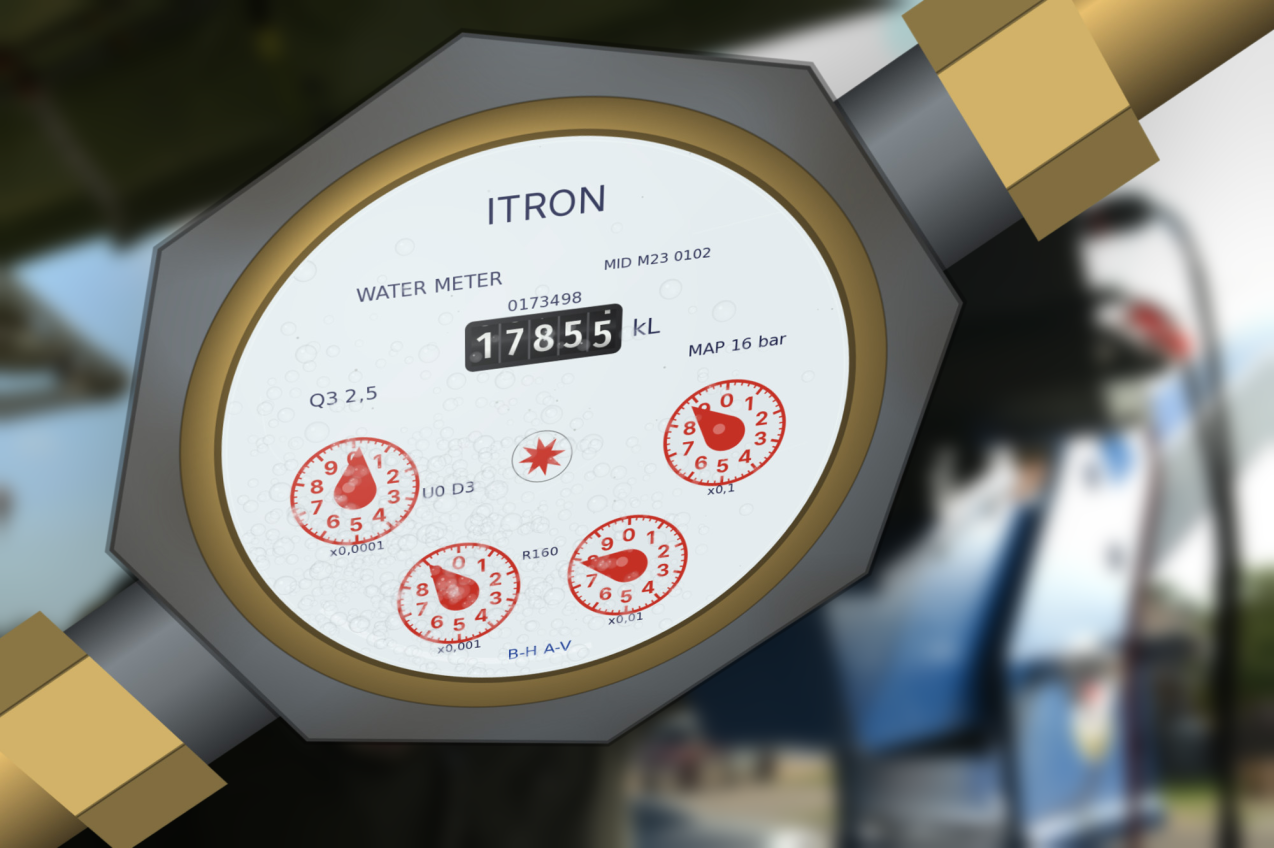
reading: 17854.8790 (kL)
